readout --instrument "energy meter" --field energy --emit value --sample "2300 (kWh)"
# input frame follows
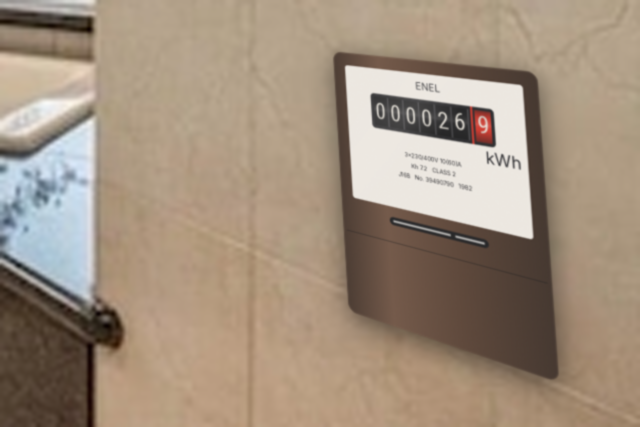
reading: 26.9 (kWh)
